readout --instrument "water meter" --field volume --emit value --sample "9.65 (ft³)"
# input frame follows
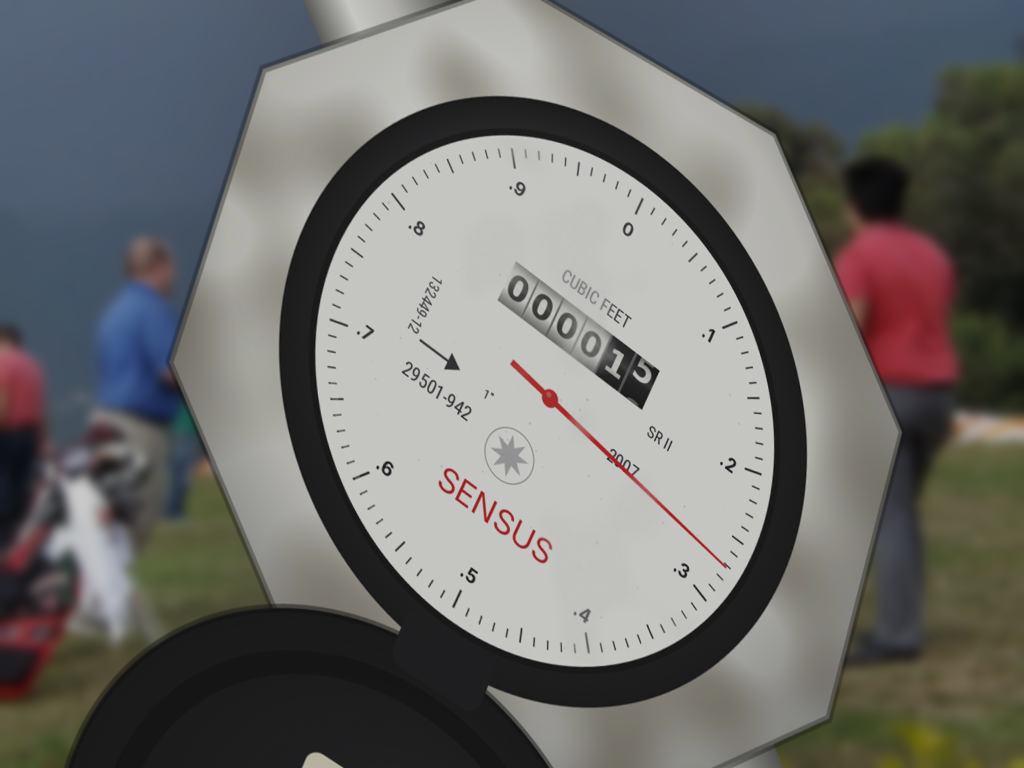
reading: 15.27 (ft³)
